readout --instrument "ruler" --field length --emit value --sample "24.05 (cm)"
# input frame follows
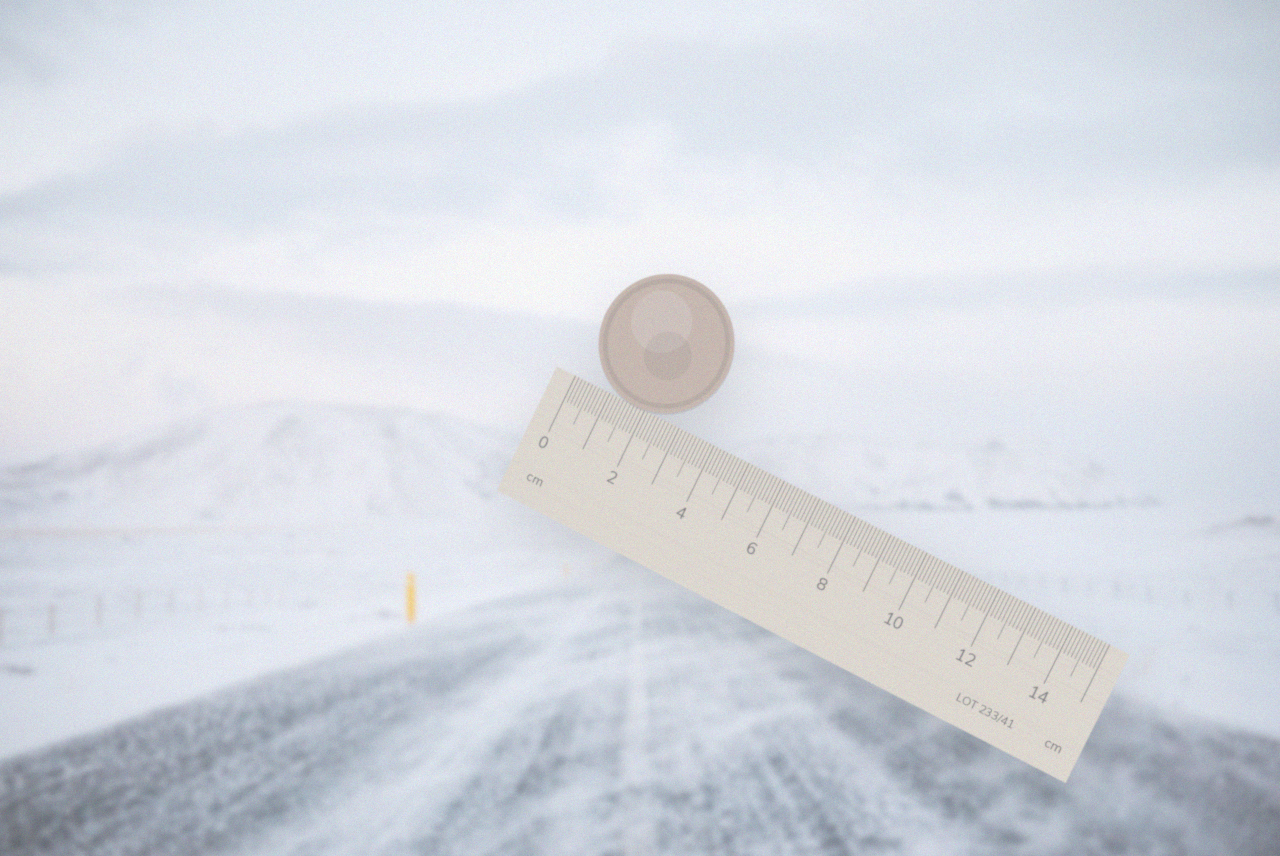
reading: 3.5 (cm)
